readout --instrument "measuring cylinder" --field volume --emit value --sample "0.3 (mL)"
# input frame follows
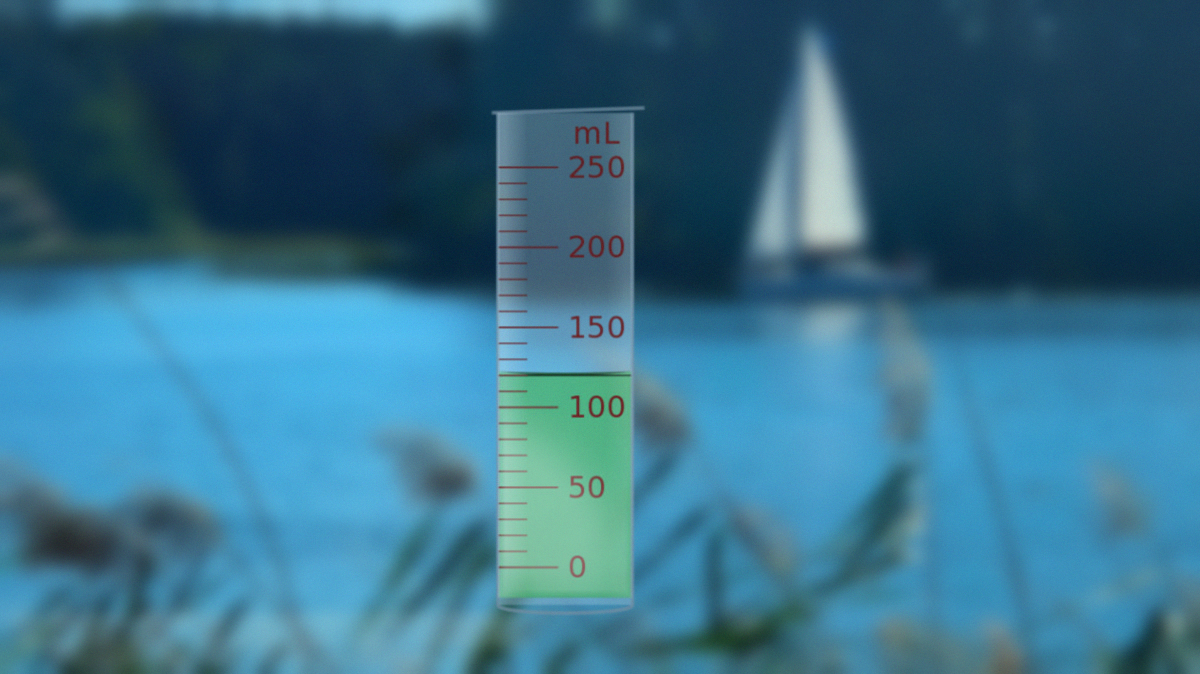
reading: 120 (mL)
